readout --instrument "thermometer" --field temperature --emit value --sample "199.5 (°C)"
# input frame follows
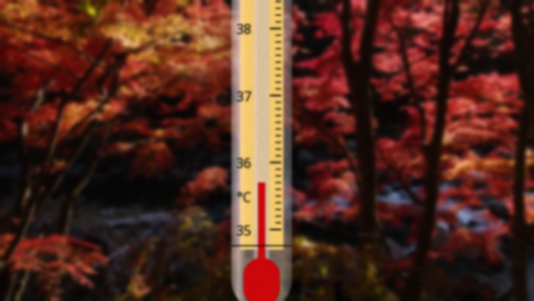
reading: 35.7 (°C)
